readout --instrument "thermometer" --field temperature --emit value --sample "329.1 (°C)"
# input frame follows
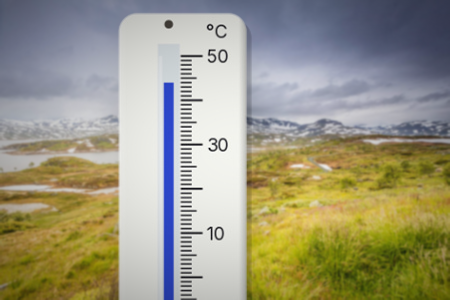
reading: 44 (°C)
